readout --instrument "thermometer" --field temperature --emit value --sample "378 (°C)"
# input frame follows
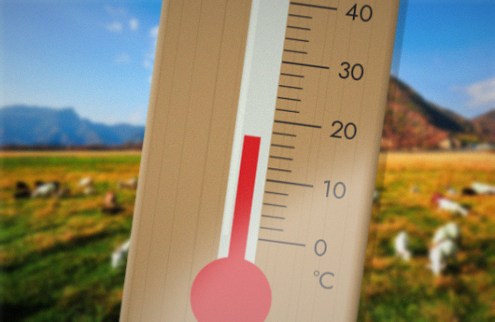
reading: 17 (°C)
